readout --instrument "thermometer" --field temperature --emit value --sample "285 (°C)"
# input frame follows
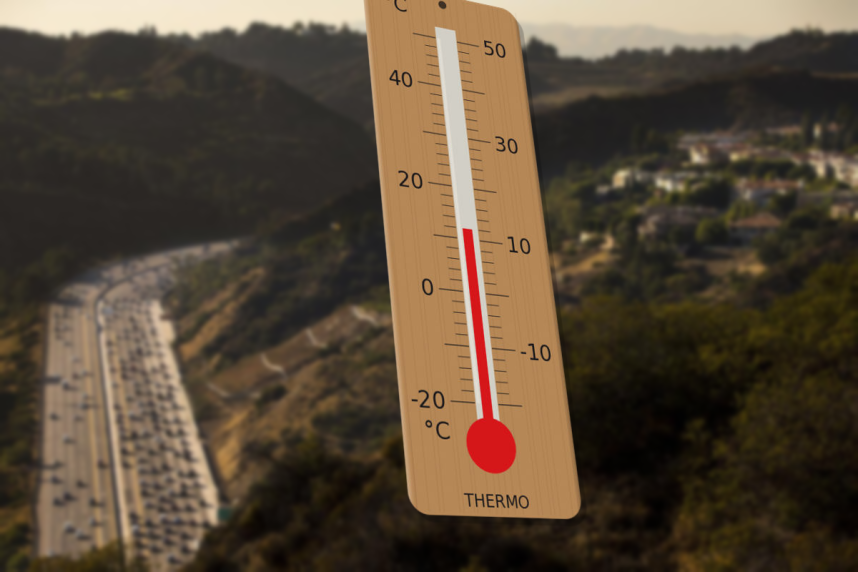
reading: 12 (°C)
